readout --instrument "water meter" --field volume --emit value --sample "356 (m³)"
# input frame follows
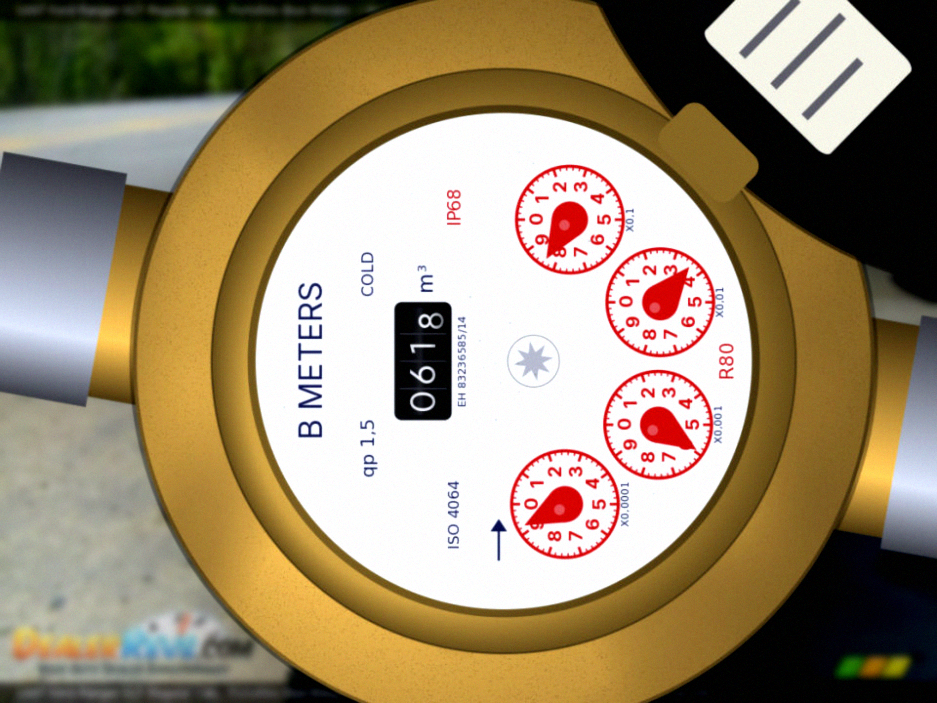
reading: 617.8359 (m³)
